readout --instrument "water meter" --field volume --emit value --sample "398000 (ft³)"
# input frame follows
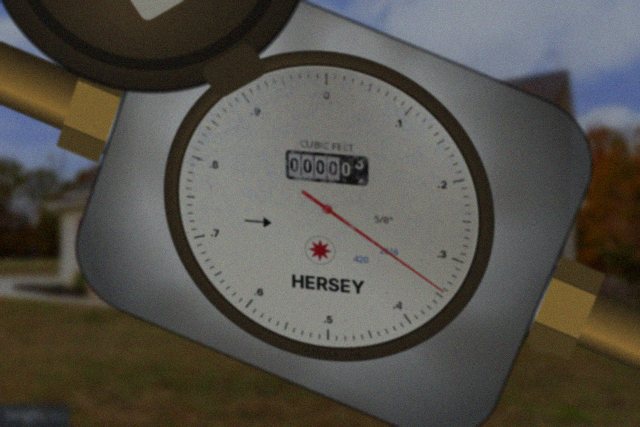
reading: 3.34 (ft³)
